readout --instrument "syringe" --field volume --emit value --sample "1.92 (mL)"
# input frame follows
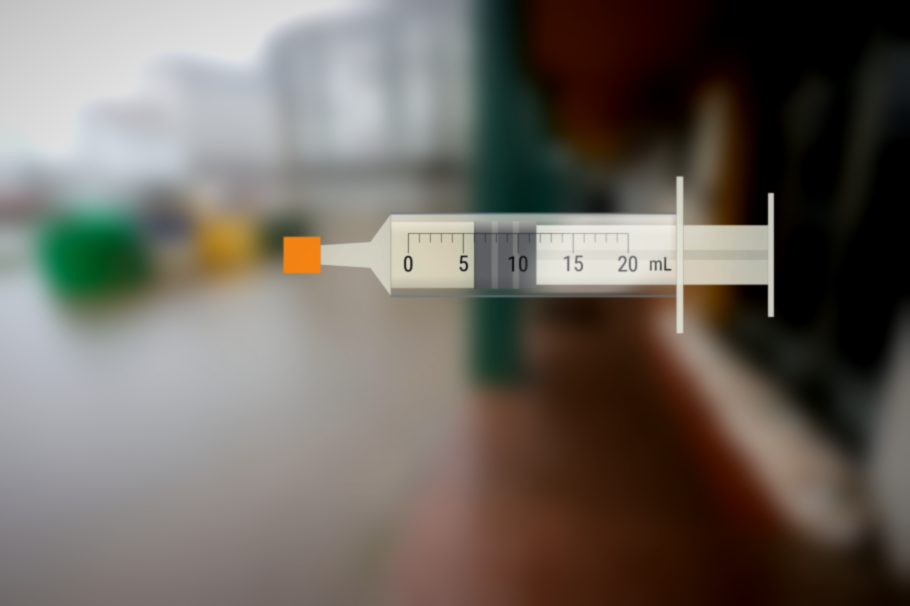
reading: 6 (mL)
